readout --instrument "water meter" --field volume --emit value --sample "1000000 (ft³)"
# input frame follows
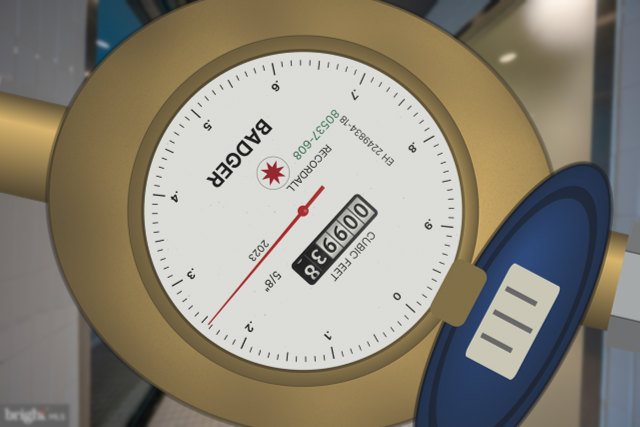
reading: 9938.24 (ft³)
